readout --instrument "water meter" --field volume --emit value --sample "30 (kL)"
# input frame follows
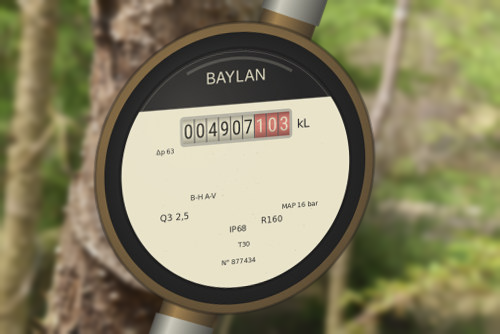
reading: 4907.103 (kL)
